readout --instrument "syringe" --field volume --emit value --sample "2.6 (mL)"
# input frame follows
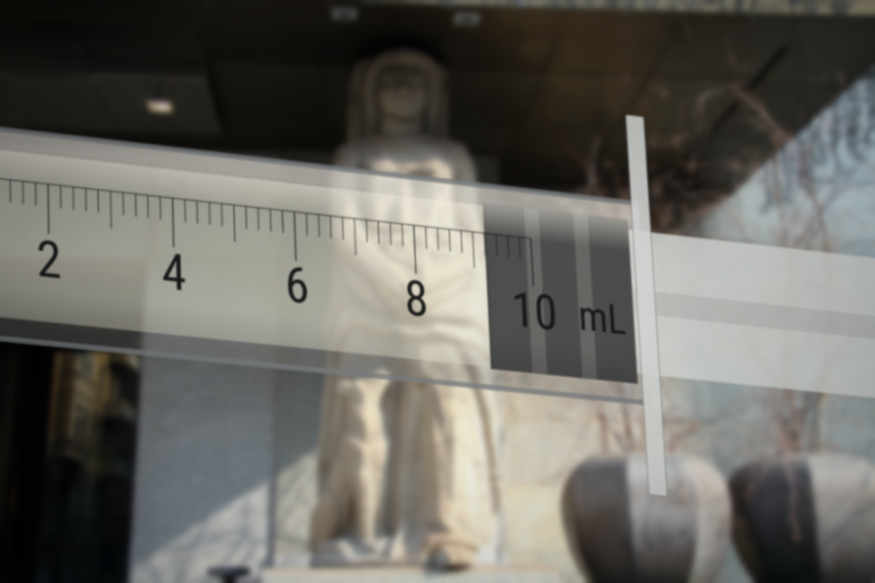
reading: 9.2 (mL)
